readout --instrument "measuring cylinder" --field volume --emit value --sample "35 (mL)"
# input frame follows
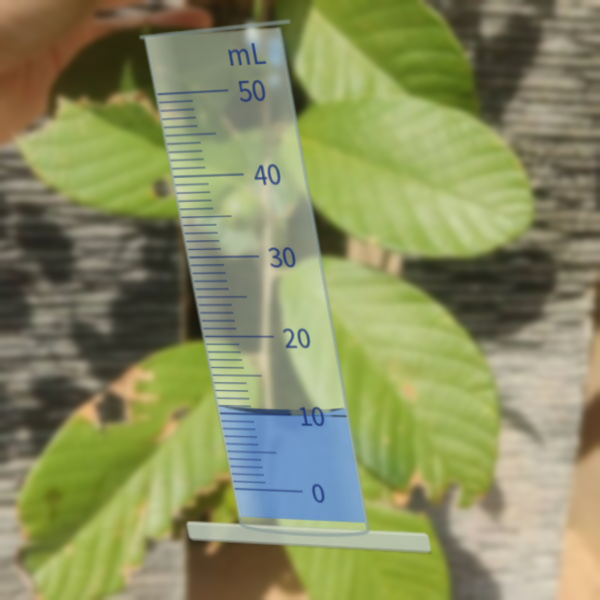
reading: 10 (mL)
